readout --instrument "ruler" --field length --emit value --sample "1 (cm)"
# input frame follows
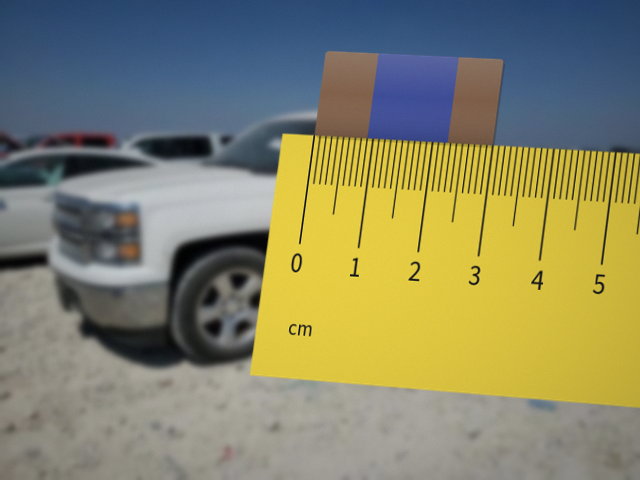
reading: 3 (cm)
